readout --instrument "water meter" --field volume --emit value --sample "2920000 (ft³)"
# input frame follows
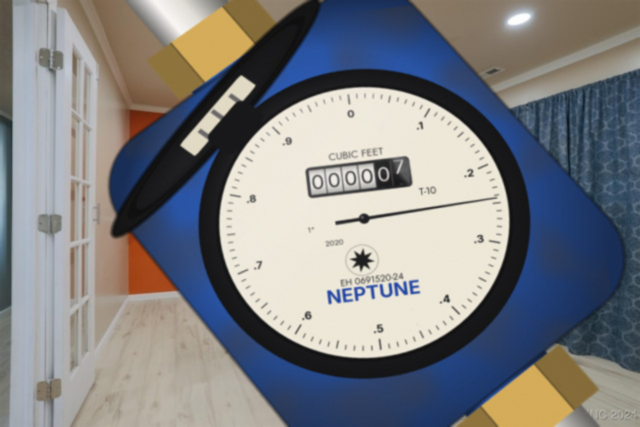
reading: 7.24 (ft³)
